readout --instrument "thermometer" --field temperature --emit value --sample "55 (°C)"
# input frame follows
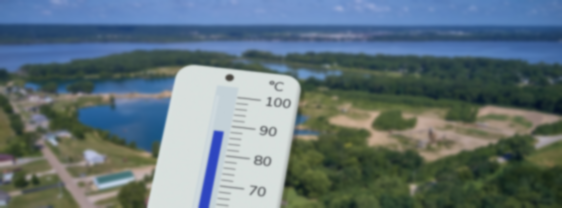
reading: 88 (°C)
